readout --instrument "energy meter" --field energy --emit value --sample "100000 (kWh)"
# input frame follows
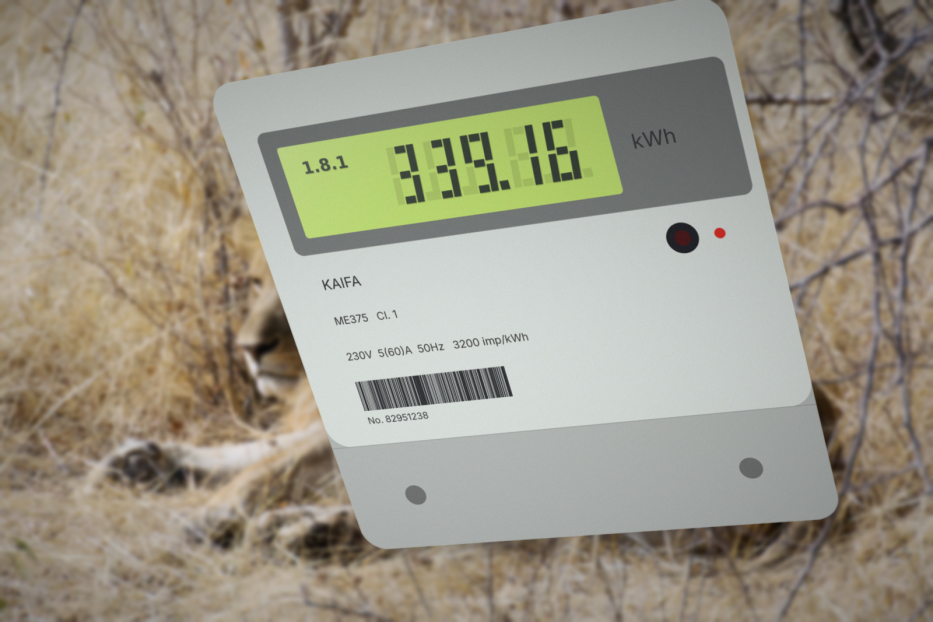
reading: 339.16 (kWh)
